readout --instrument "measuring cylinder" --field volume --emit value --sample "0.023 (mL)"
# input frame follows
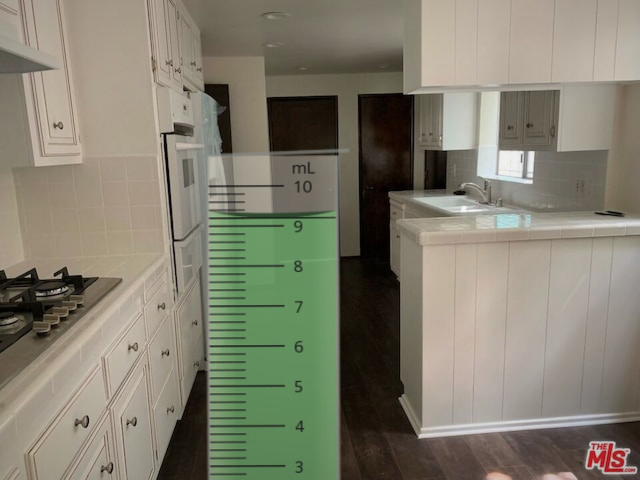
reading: 9.2 (mL)
